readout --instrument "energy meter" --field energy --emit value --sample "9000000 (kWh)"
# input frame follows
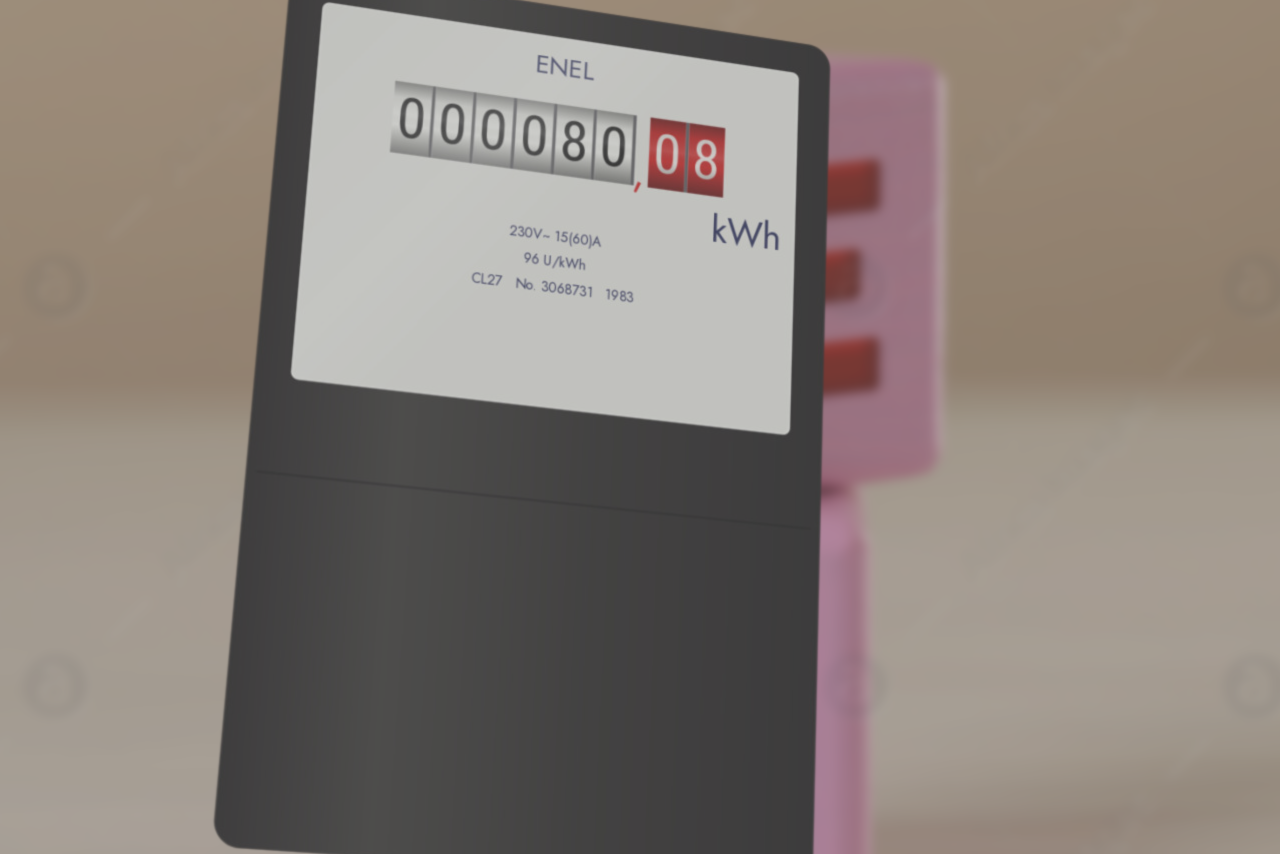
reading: 80.08 (kWh)
